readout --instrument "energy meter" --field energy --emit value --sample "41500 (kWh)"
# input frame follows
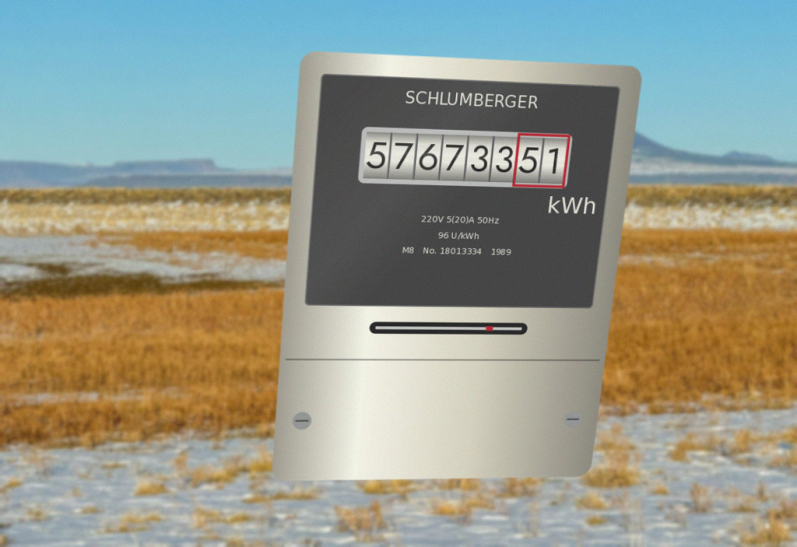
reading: 576733.51 (kWh)
